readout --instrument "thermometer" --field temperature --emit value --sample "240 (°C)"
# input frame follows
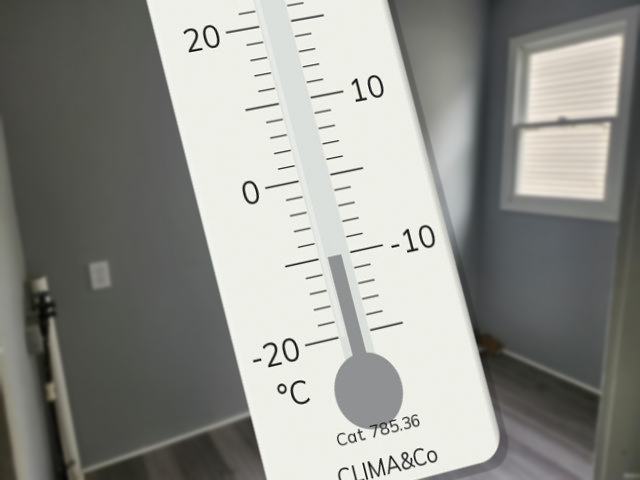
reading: -10 (°C)
